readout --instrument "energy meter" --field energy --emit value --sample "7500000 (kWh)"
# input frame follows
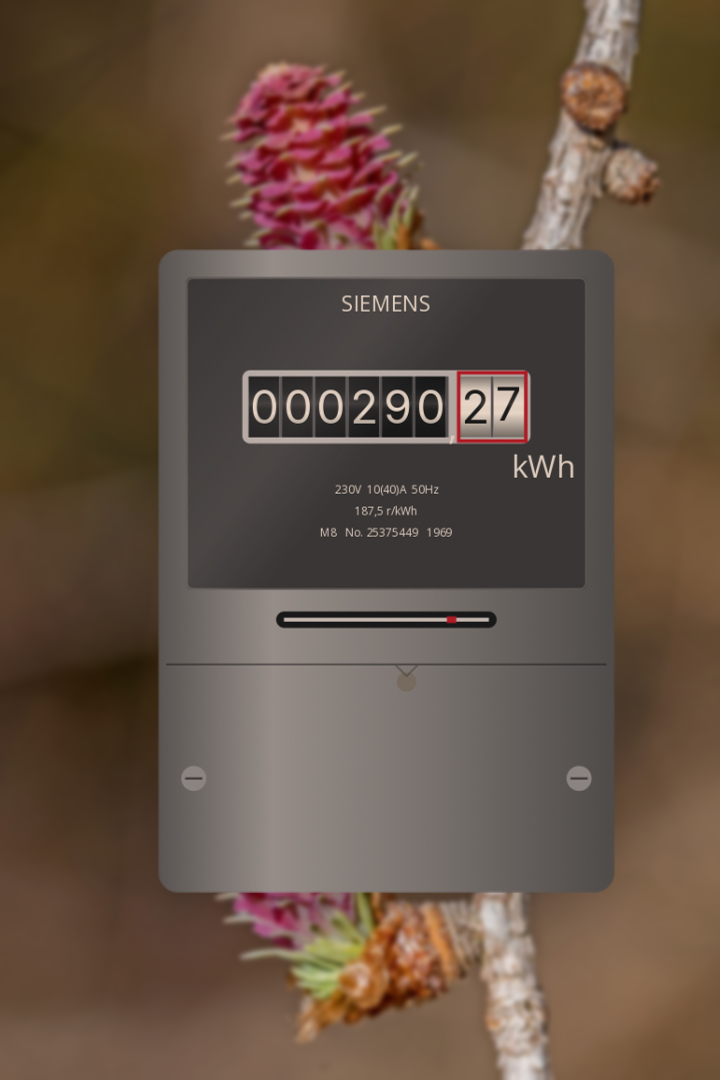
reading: 290.27 (kWh)
